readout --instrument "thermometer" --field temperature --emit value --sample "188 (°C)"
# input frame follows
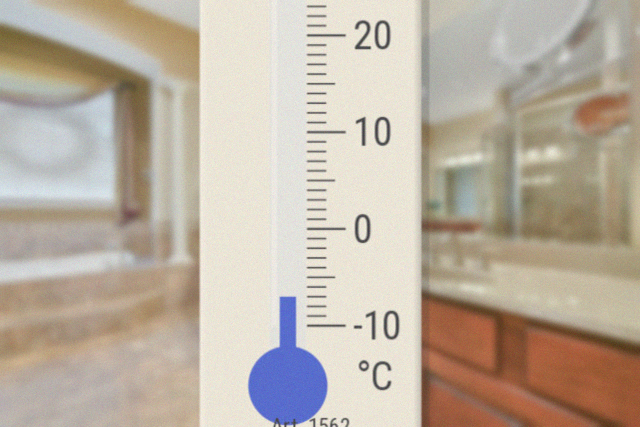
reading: -7 (°C)
